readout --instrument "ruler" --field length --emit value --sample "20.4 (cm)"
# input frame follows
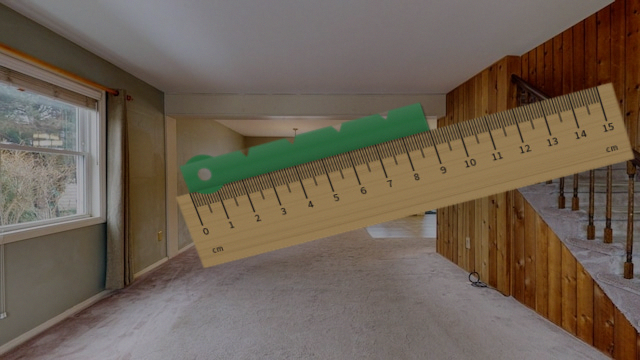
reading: 9 (cm)
